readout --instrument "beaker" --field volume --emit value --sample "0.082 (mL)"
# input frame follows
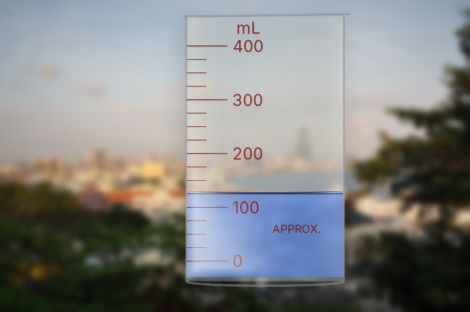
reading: 125 (mL)
